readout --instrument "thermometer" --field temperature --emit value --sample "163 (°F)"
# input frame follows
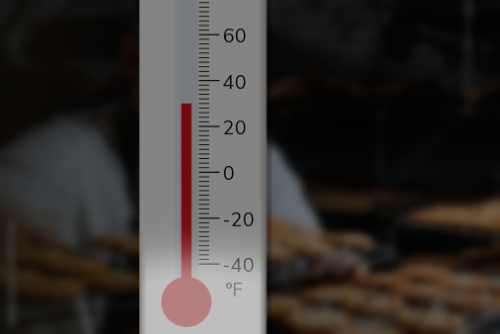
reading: 30 (°F)
